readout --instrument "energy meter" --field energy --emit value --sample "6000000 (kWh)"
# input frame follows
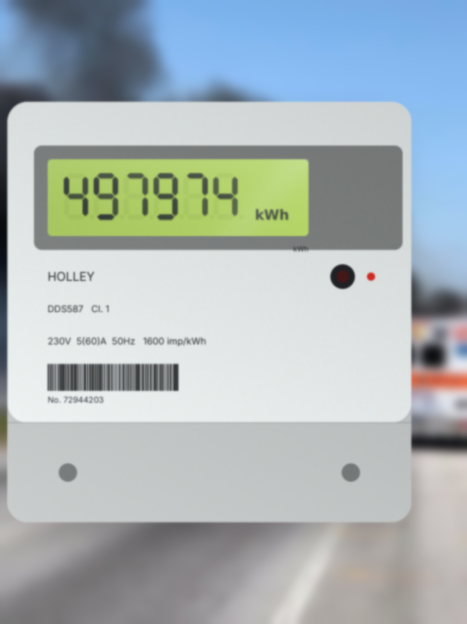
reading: 497974 (kWh)
